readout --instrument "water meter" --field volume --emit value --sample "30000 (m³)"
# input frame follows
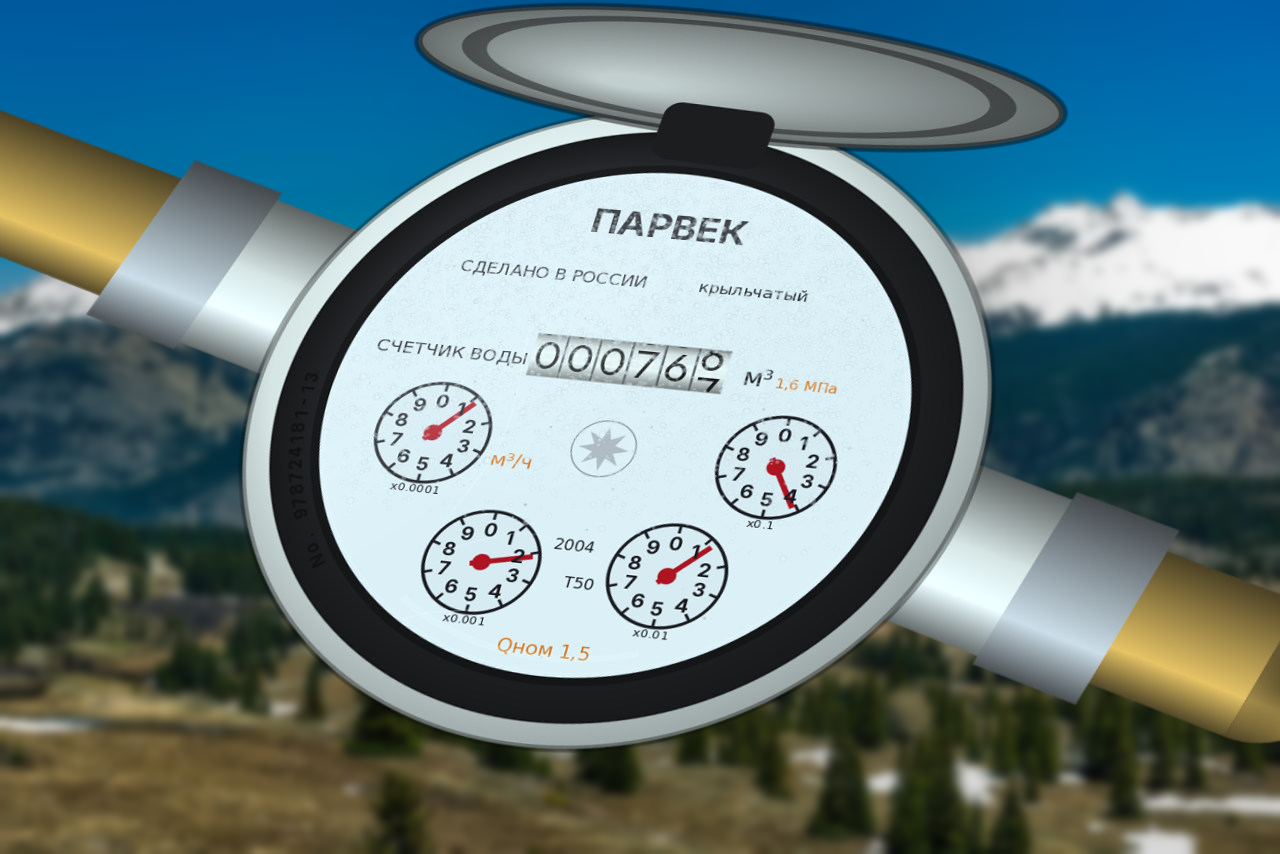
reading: 766.4121 (m³)
